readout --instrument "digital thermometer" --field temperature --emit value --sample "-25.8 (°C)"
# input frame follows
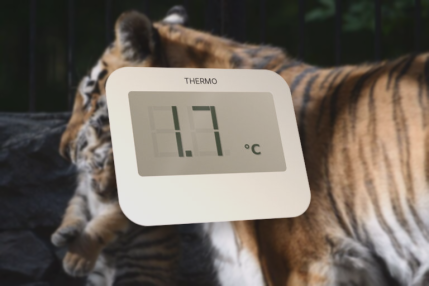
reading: 1.7 (°C)
